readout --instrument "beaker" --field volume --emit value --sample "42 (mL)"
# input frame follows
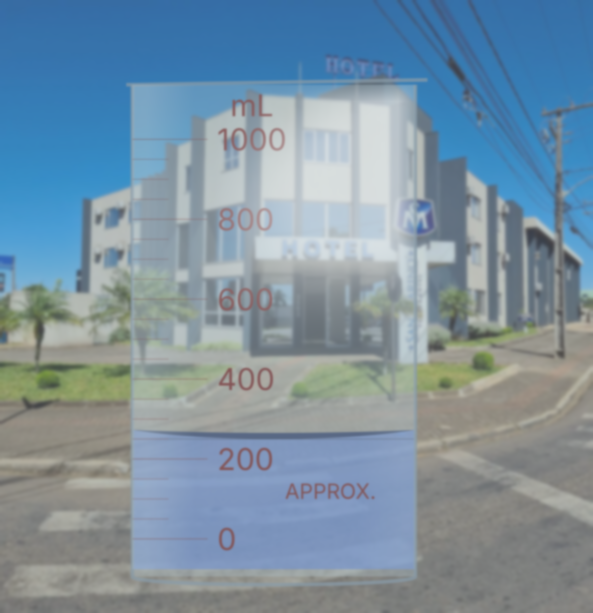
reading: 250 (mL)
